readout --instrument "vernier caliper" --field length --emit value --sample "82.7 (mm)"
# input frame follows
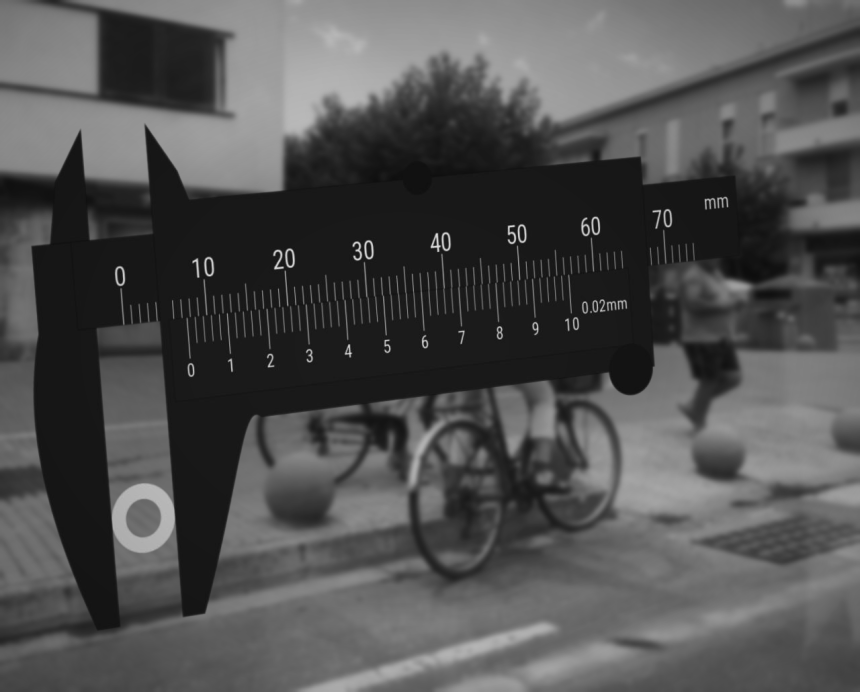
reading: 7.6 (mm)
